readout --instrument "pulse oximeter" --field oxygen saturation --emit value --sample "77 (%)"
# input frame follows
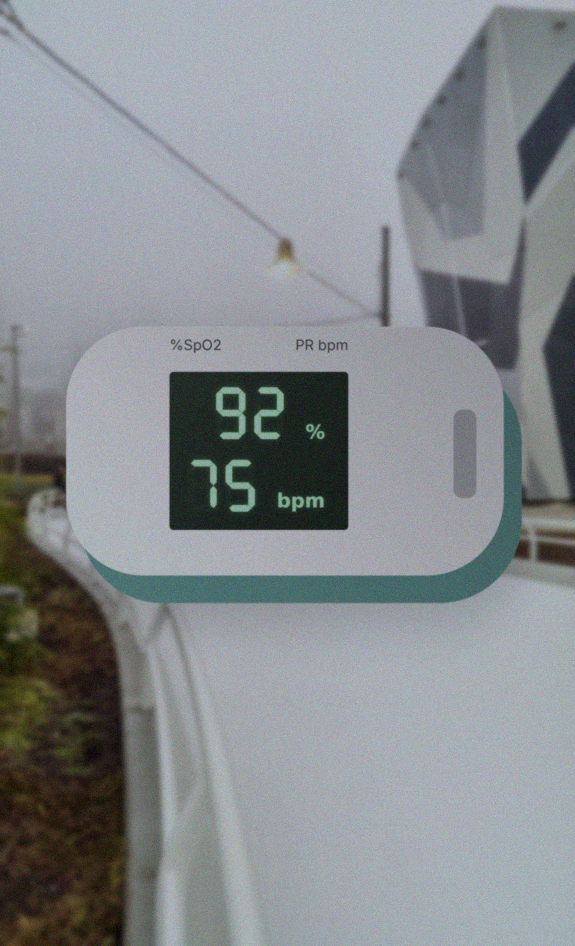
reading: 92 (%)
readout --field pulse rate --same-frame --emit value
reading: 75 (bpm)
